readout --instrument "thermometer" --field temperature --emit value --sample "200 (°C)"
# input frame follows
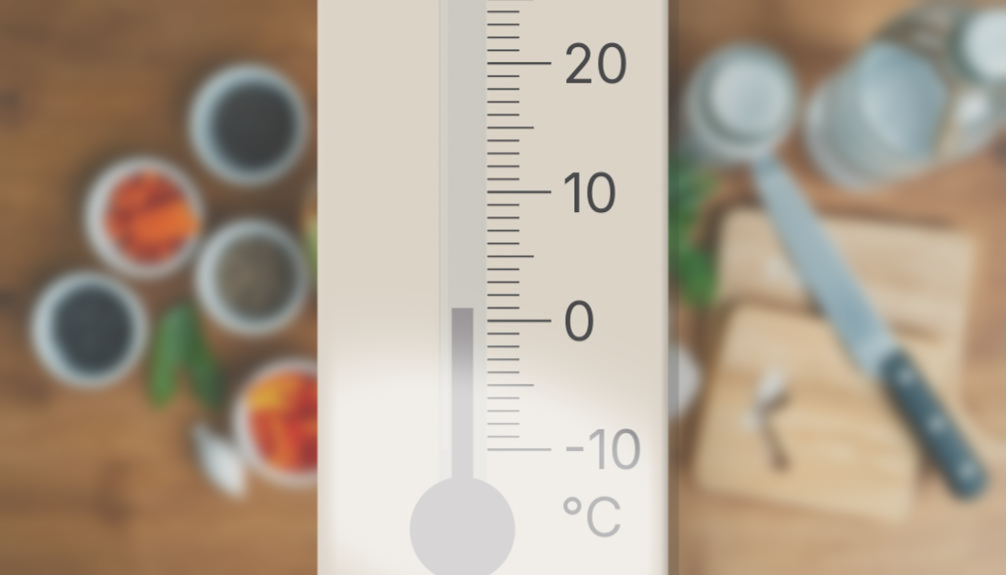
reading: 1 (°C)
